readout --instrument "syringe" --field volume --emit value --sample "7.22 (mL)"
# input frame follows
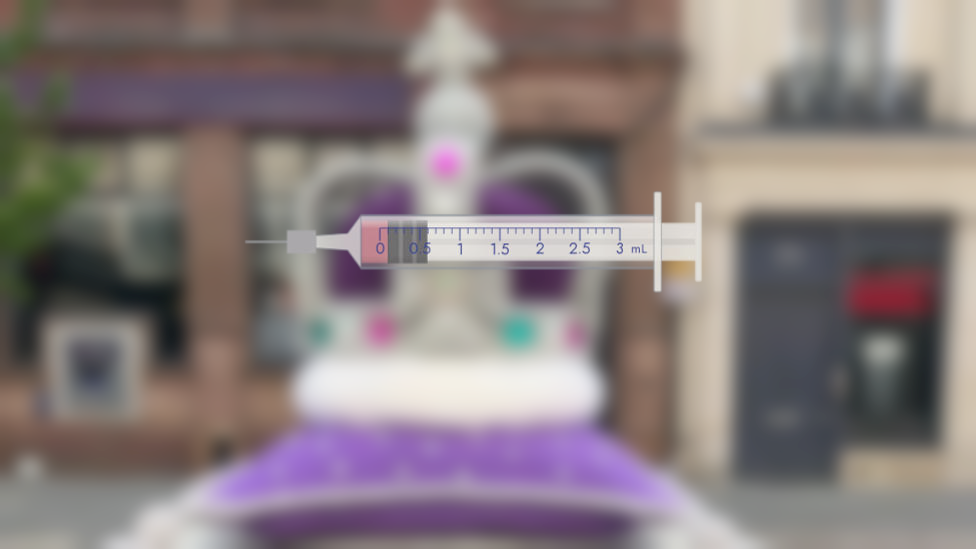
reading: 0.1 (mL)
